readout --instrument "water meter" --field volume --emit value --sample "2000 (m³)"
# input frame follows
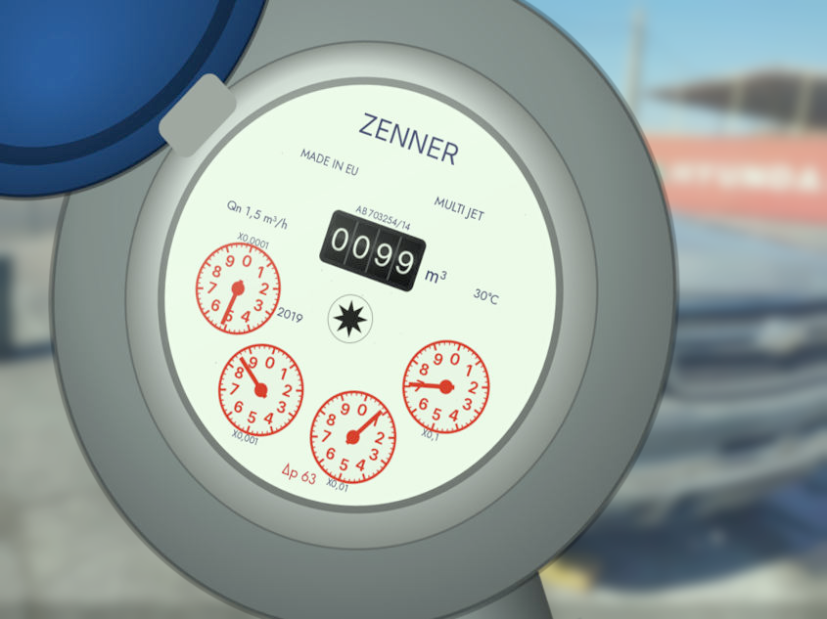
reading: 99.7085 (m³)
